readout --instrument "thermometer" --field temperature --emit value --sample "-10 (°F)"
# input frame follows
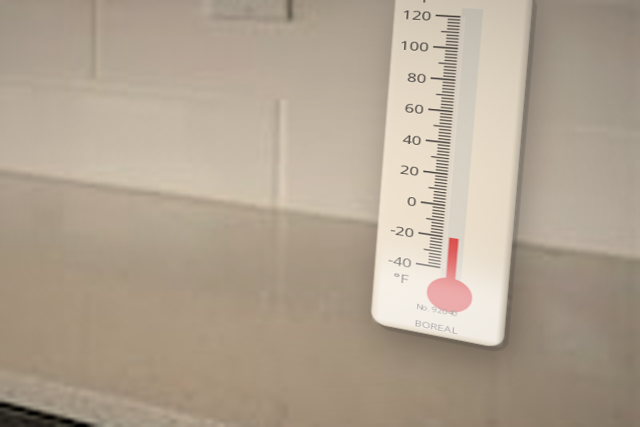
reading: -20 (°F)
